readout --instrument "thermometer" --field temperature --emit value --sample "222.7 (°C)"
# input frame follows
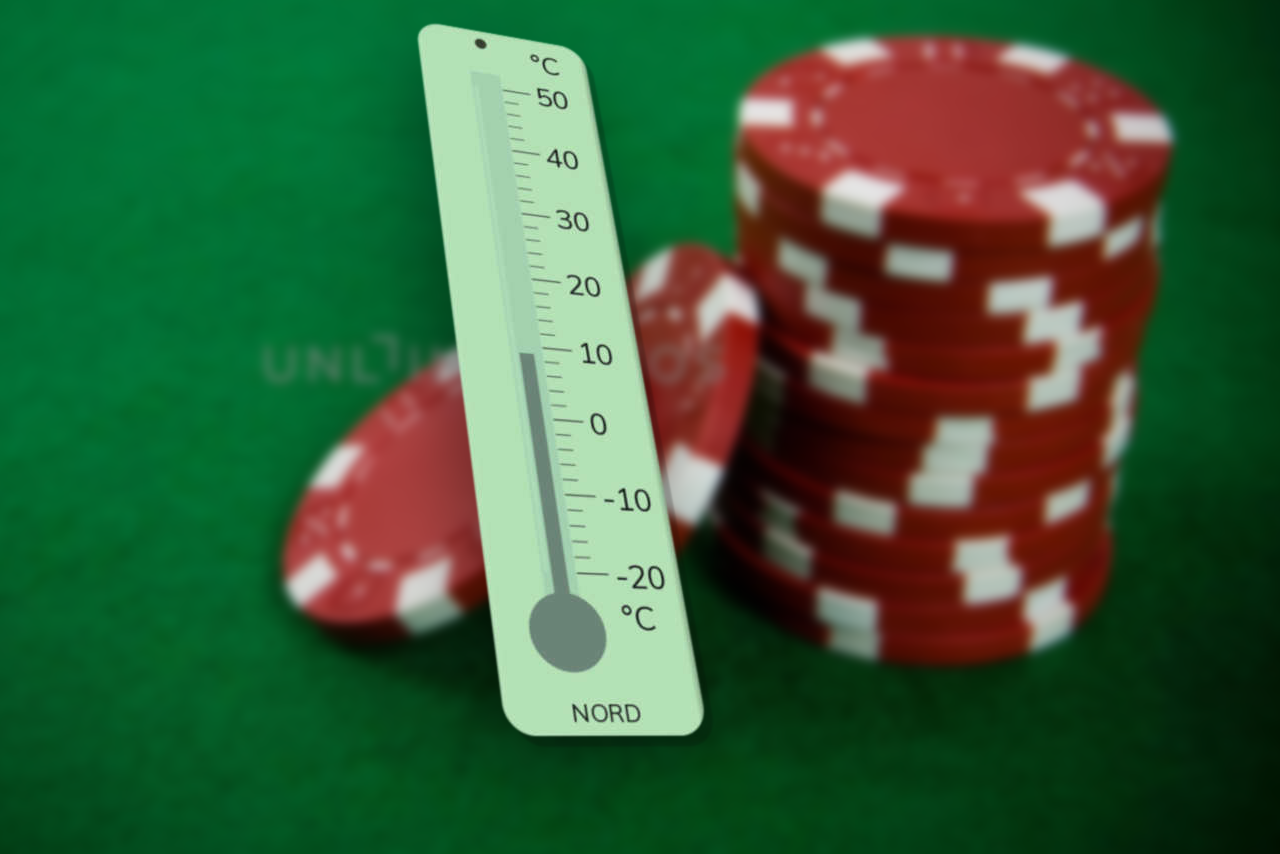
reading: 9 (°C)
